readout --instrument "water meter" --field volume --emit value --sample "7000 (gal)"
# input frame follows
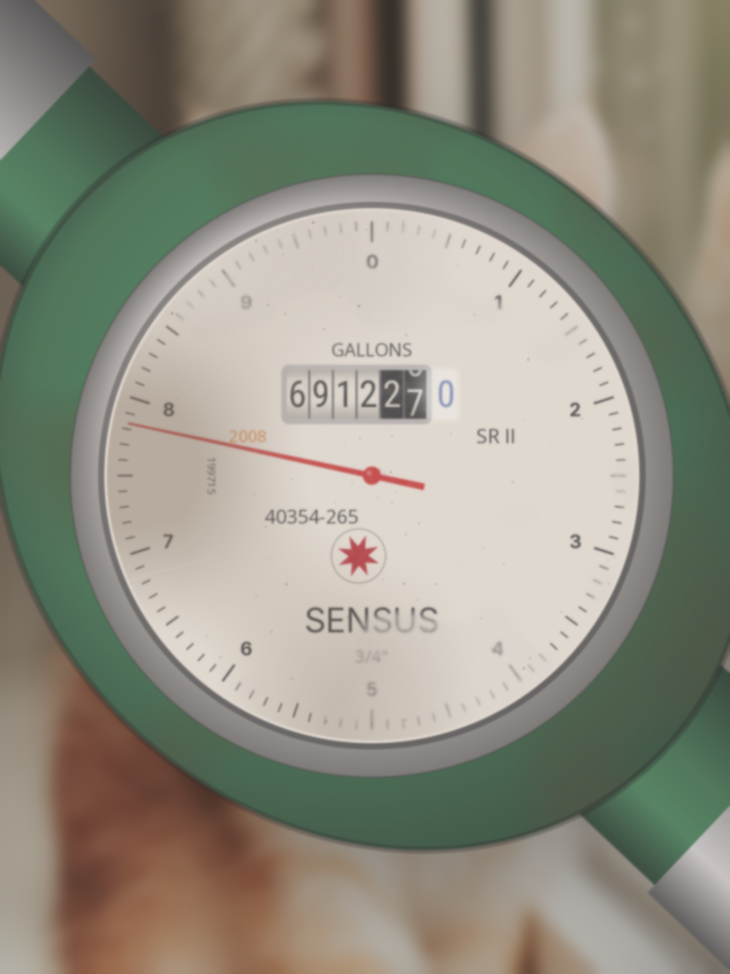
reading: 6912267.8 (gal)
